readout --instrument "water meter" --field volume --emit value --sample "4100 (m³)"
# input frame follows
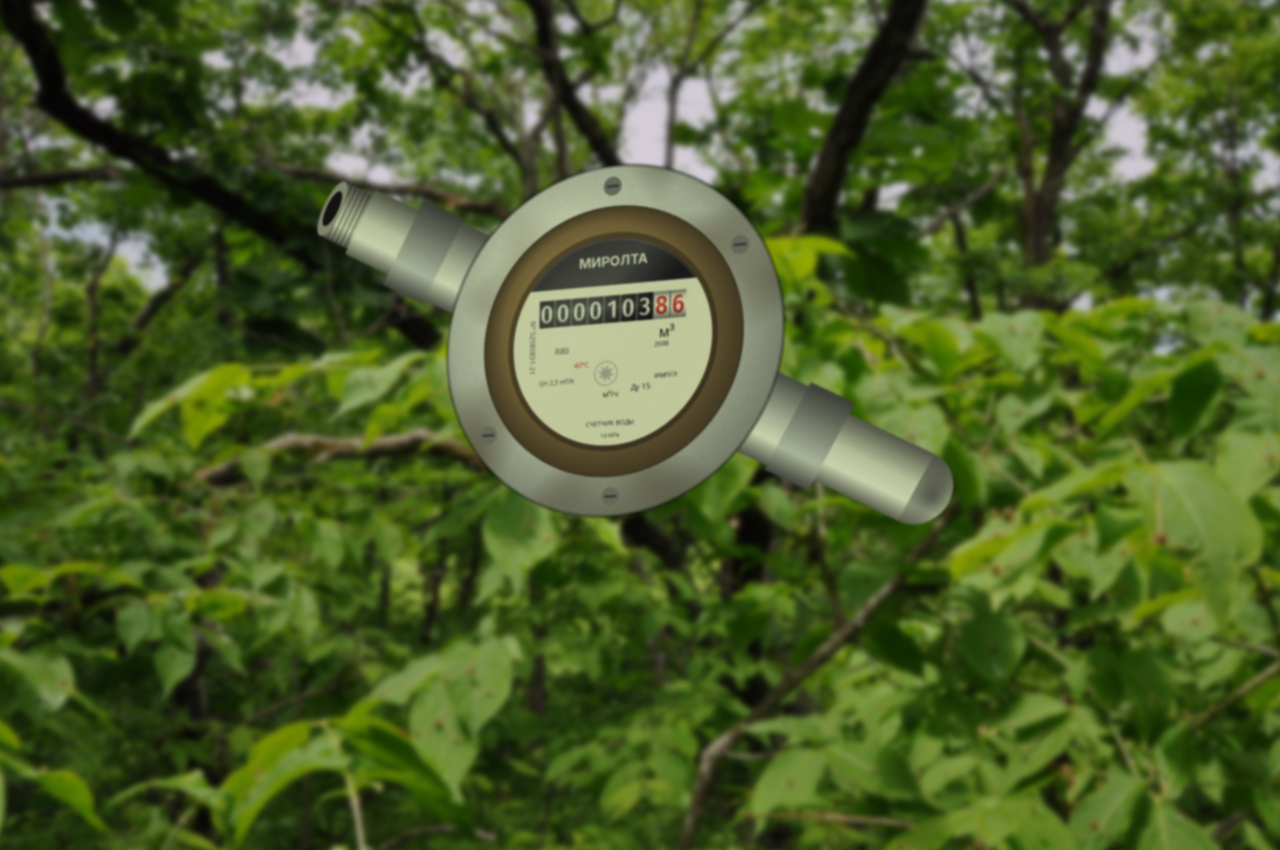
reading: 103.86 (m³)
